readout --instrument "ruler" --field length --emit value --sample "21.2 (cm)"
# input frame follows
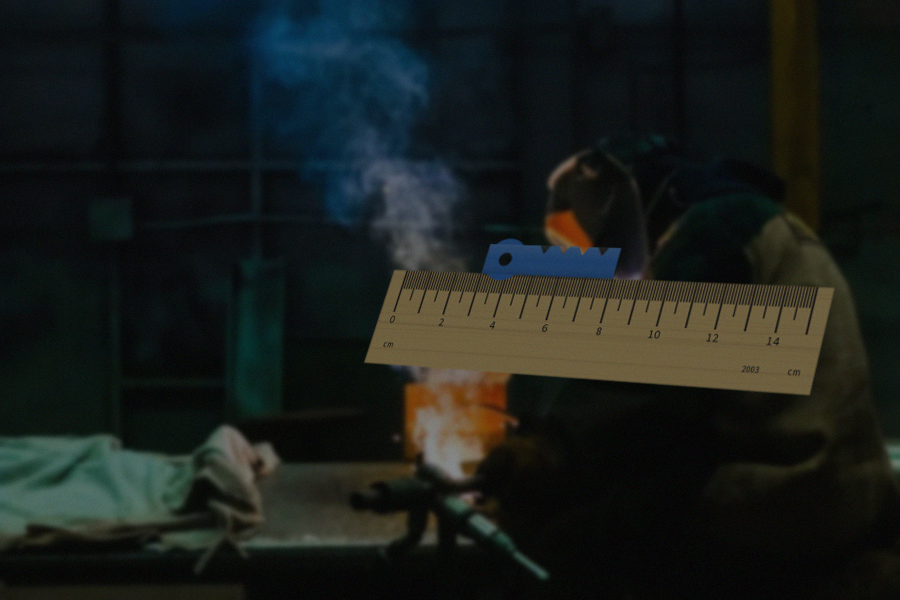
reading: 5 (cm)
